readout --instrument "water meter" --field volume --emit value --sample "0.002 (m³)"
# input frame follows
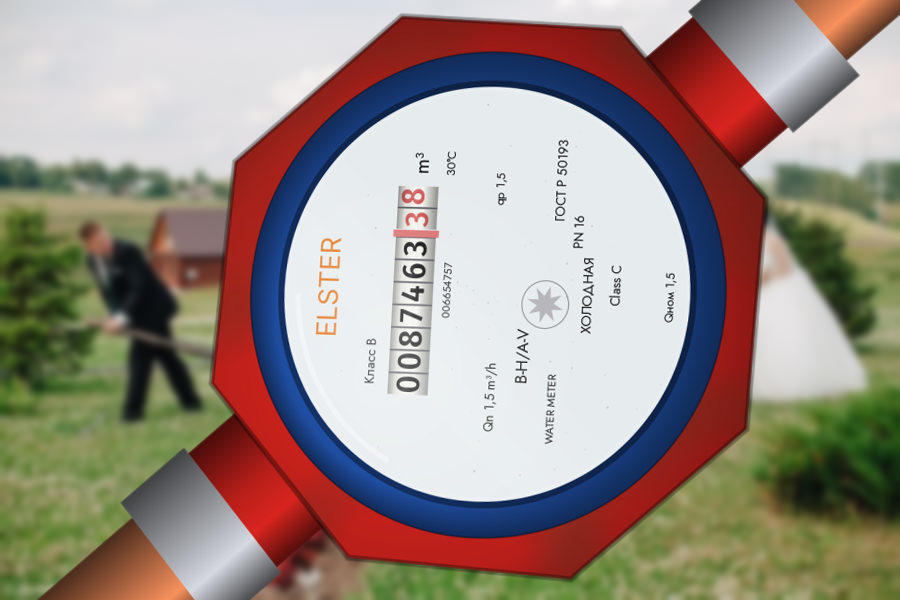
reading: 87463.38 (m³)
